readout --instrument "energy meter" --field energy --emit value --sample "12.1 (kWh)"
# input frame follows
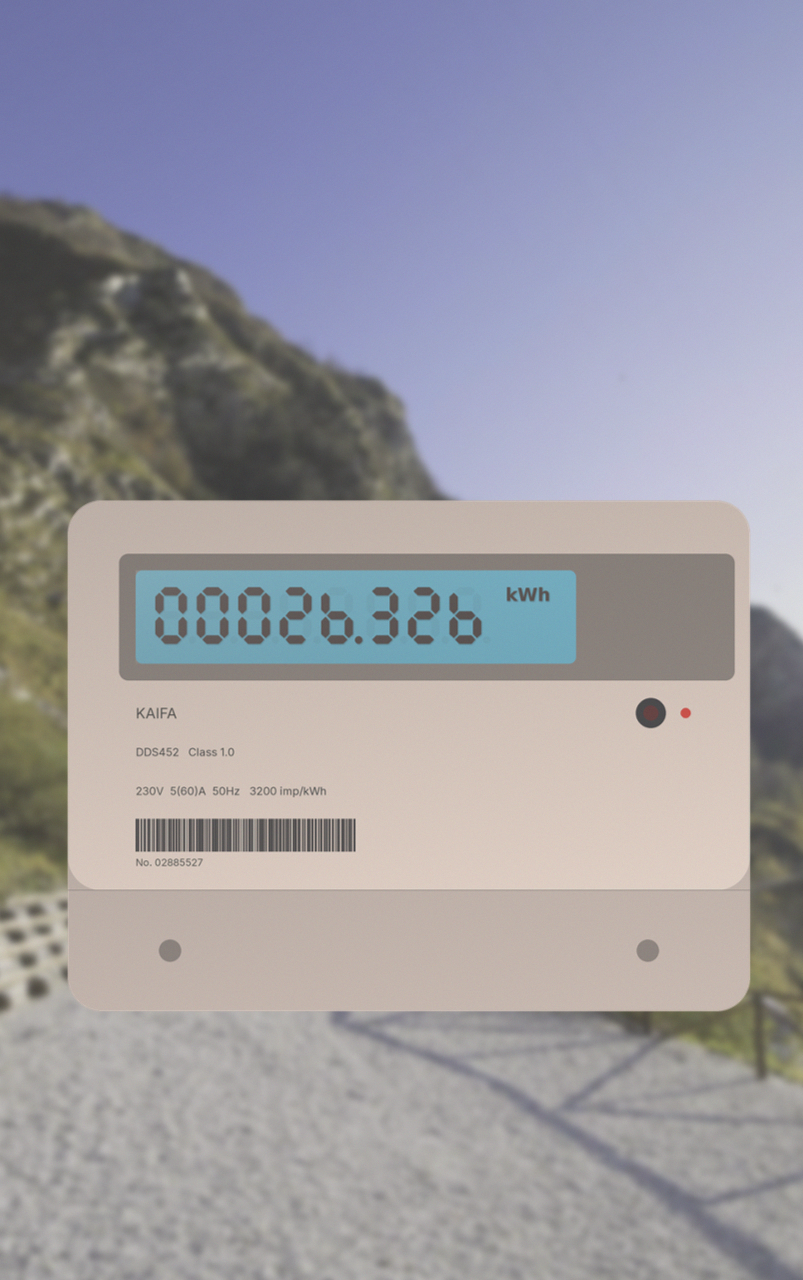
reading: 26.326 (kWh)
